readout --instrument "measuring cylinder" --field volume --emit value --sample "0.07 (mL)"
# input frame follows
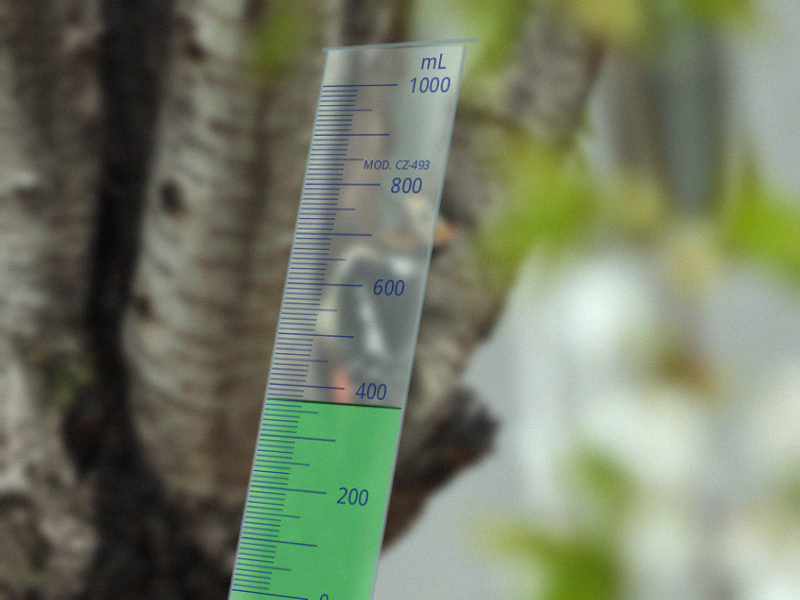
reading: 370 (mL)
